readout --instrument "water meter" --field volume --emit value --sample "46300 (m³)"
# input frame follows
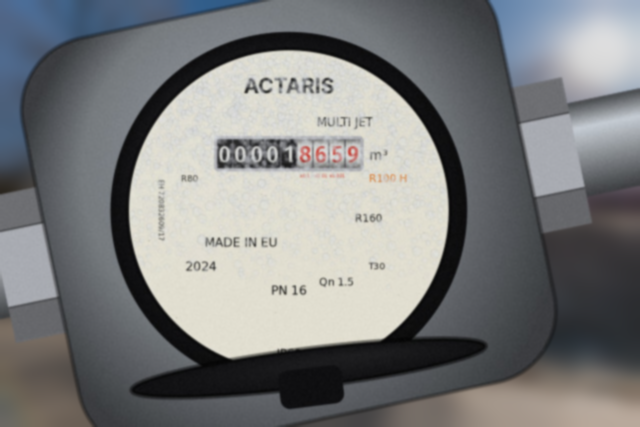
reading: 1.8659 (m³)
